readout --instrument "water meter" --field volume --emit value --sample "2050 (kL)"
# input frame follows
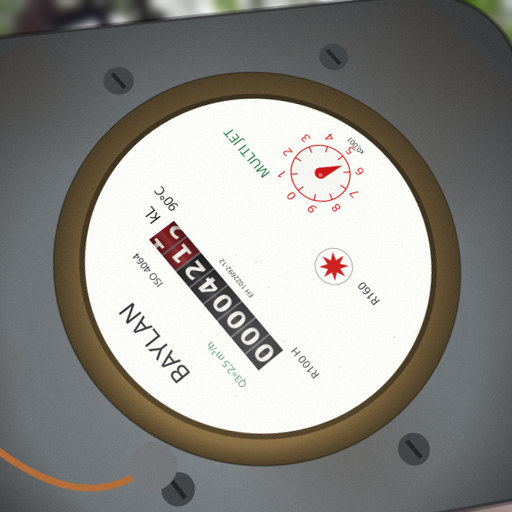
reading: 42.115 (kL)
